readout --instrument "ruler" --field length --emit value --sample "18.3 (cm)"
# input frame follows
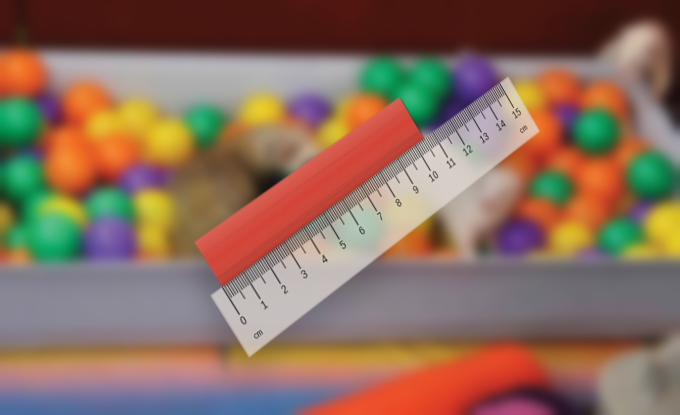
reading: 10.5 (cm)
